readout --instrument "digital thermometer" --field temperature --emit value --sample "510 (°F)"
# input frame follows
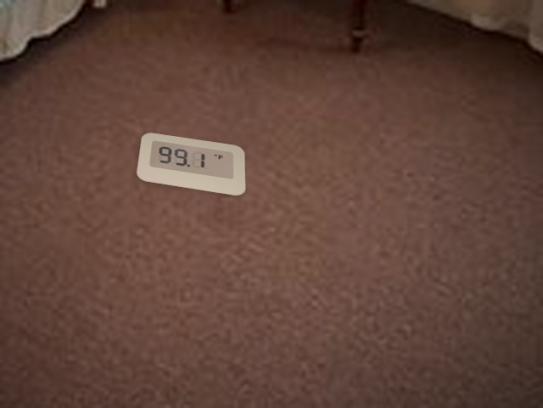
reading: 99.1 (°F)
